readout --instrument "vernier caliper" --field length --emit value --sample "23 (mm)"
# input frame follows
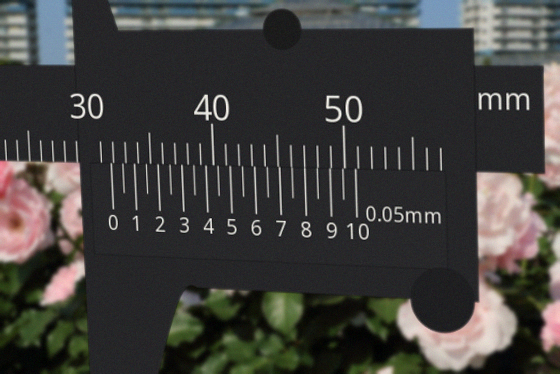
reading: 31.8 (mm)
